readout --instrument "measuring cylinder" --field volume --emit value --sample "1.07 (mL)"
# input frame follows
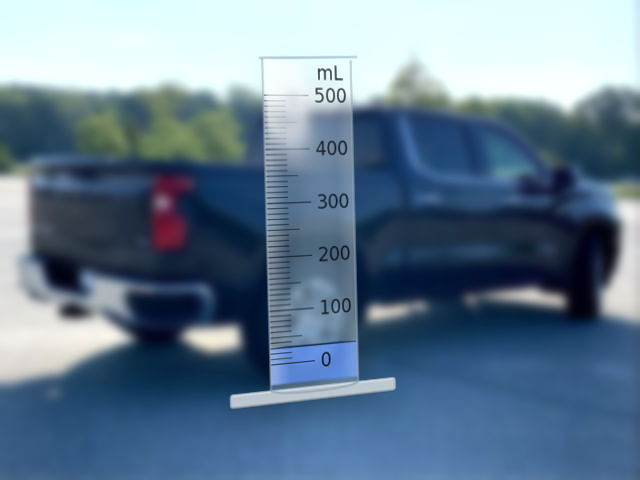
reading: 30 (mL)
